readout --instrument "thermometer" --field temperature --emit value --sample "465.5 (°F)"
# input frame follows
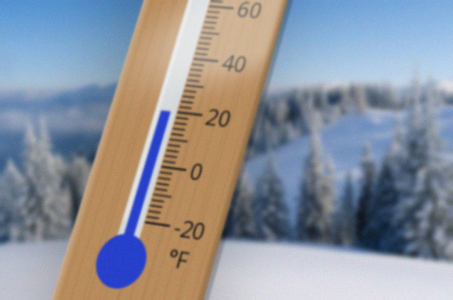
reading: 20 (°F)
